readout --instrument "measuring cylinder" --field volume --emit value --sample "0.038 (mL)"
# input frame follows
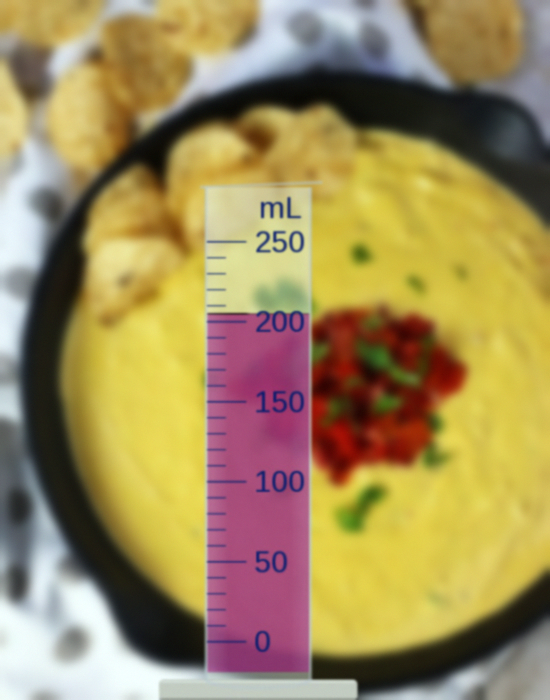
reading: 205 (mL)
